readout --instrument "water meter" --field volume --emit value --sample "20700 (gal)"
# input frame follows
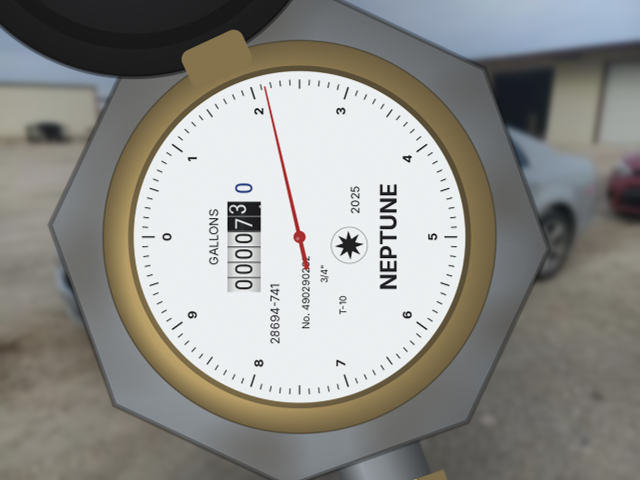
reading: 732.1 (gal)
